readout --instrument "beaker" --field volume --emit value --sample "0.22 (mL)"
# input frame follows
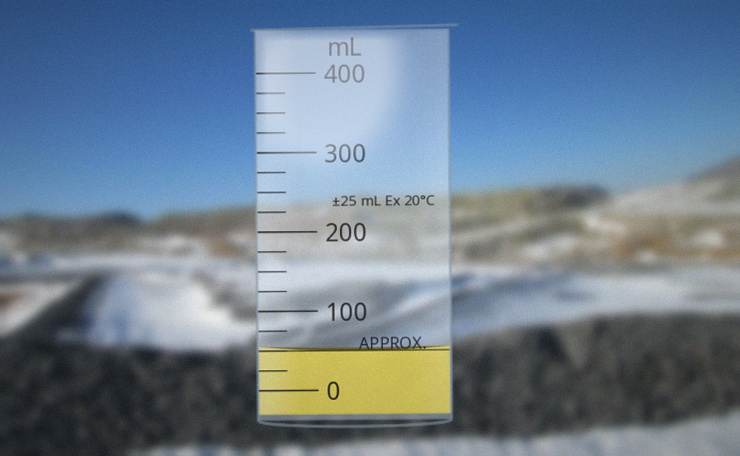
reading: 50 (mL)
